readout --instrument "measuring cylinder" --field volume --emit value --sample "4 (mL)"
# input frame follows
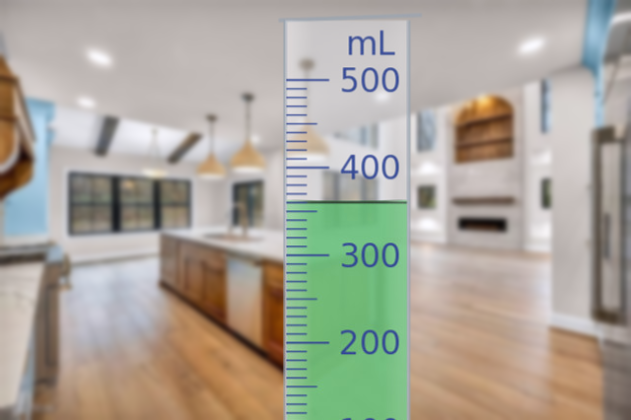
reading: 360 (mL)
